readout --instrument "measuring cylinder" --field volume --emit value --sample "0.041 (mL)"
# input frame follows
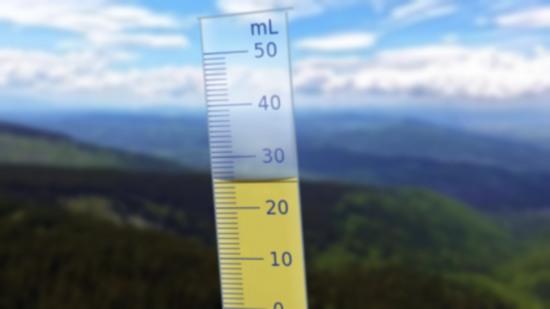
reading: 25 (mL)
